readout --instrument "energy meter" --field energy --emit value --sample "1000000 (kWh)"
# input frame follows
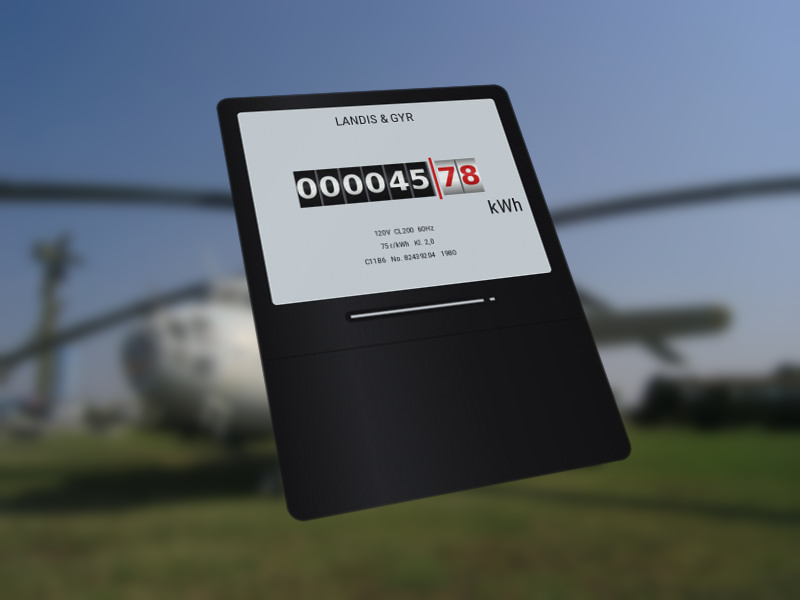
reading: 45.78 (kWh)
